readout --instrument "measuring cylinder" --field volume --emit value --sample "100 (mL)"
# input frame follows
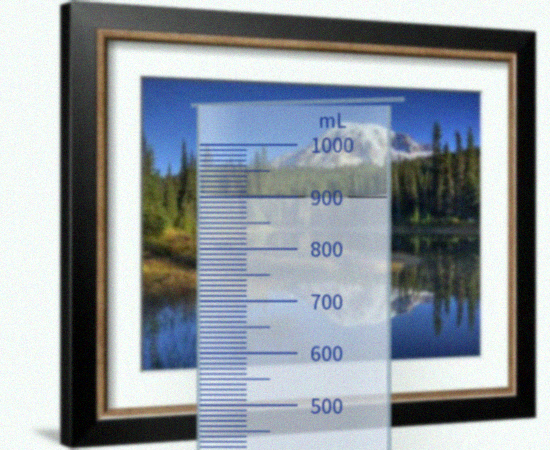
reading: 900 (mL)
